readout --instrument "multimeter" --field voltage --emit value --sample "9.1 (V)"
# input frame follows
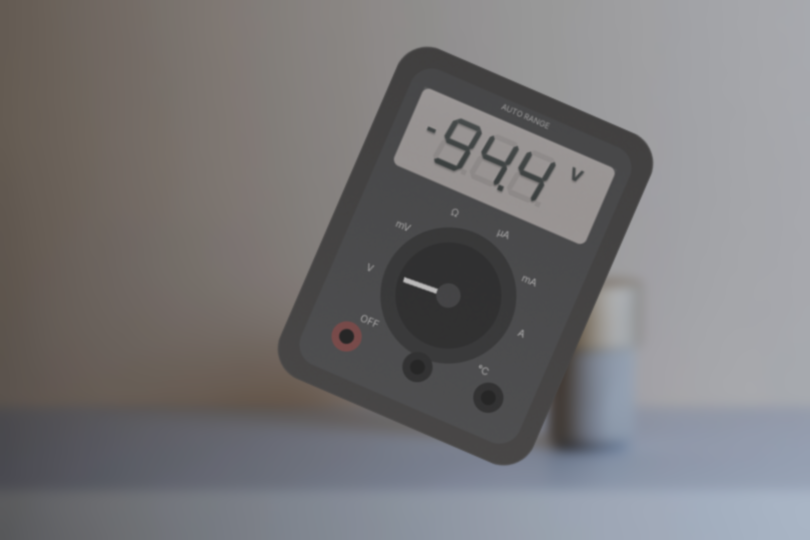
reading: -94.4 (V)
